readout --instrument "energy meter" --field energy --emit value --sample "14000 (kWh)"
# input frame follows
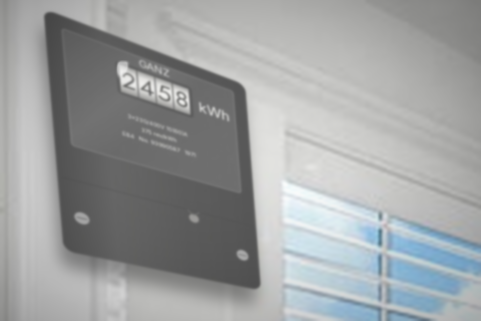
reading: 2458 (kWh)
